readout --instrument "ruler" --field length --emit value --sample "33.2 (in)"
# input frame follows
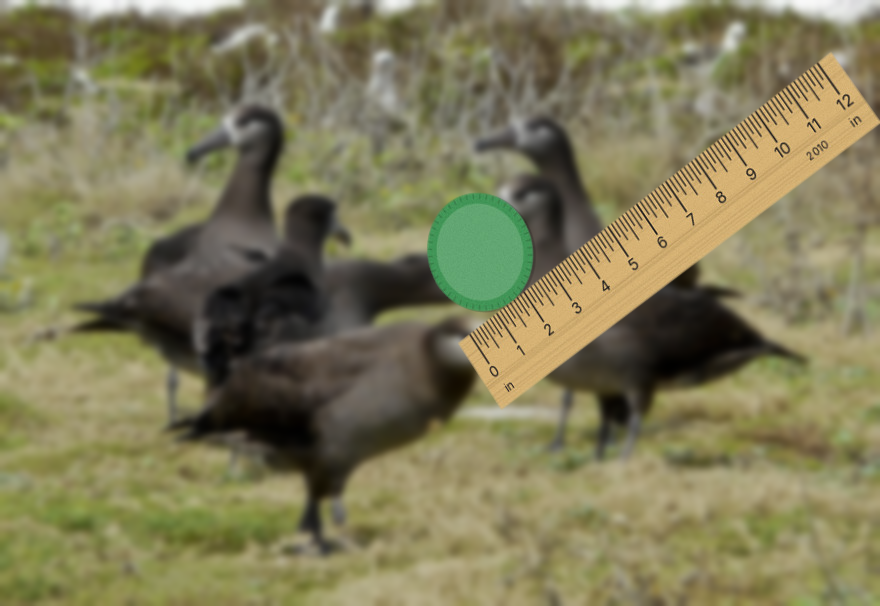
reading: 3.125 (in)
